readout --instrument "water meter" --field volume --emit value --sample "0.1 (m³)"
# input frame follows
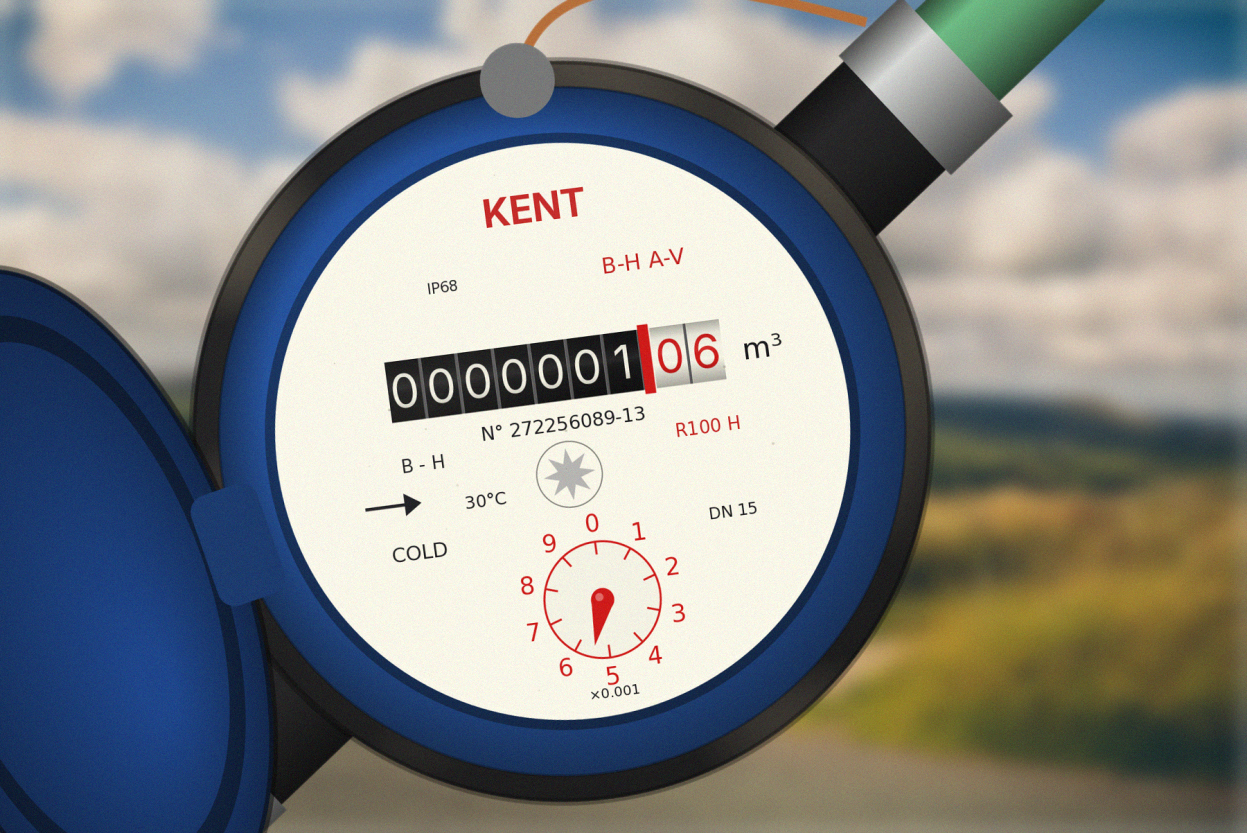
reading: 1.065 (m³)
